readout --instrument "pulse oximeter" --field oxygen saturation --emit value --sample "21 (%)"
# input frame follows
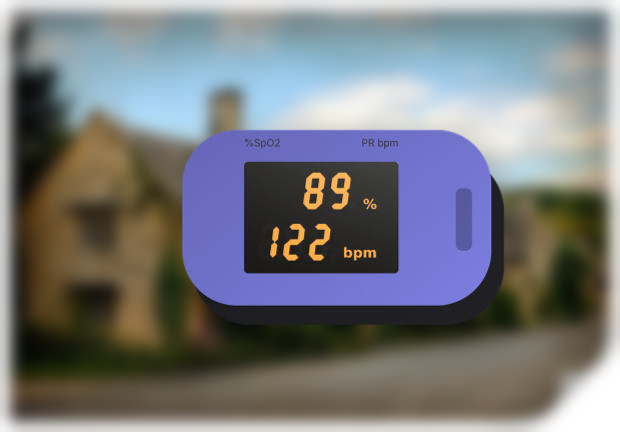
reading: 89 (%)
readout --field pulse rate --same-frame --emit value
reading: 122 (bpm)
